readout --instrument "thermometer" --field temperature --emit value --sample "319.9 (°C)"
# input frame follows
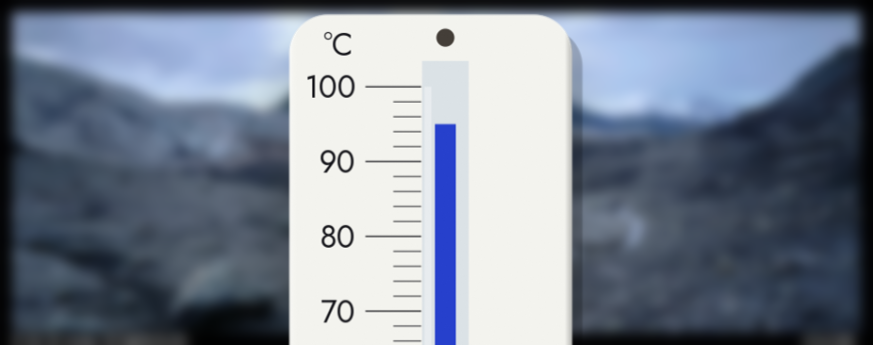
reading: 95 (°C)
